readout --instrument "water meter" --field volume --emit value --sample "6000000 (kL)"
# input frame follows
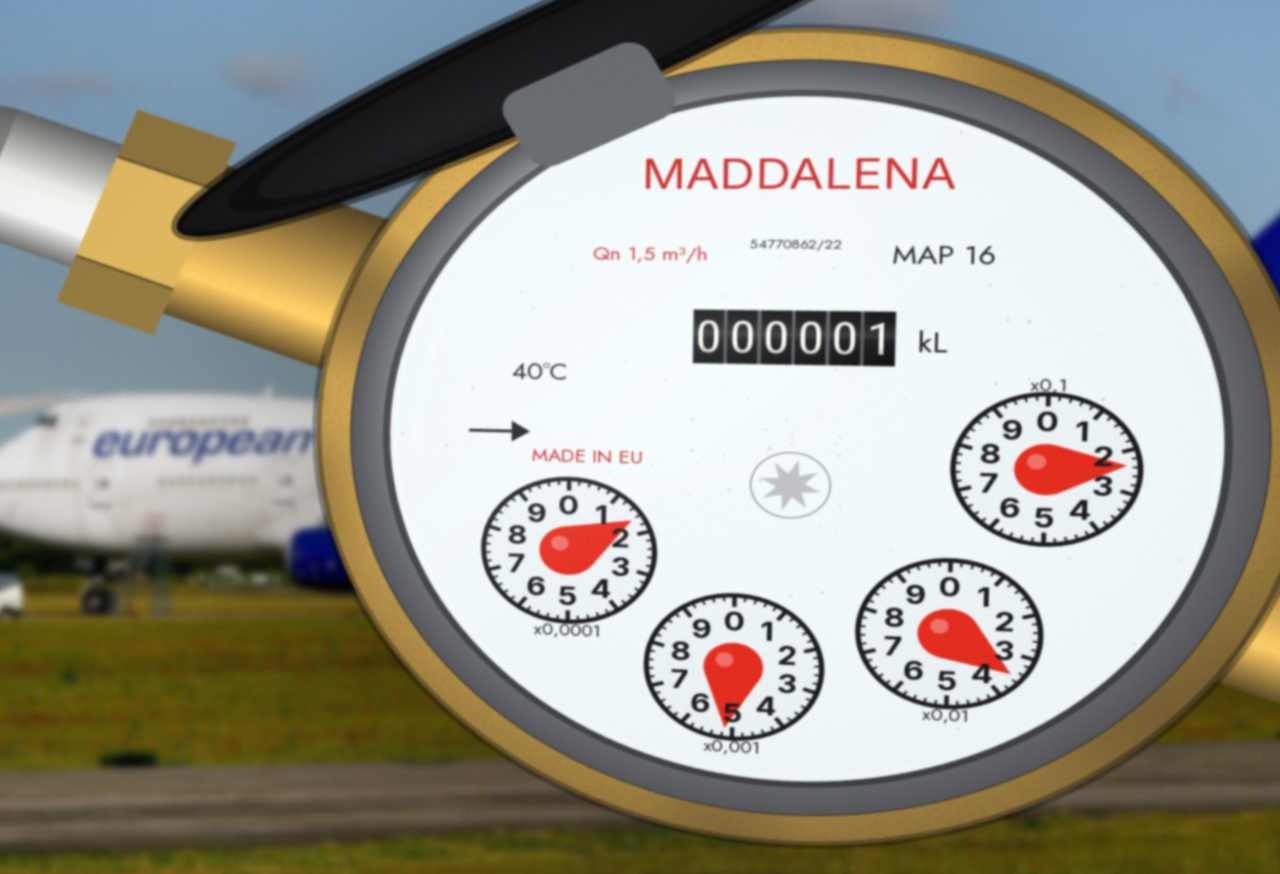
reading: 1.2351 (kL)
